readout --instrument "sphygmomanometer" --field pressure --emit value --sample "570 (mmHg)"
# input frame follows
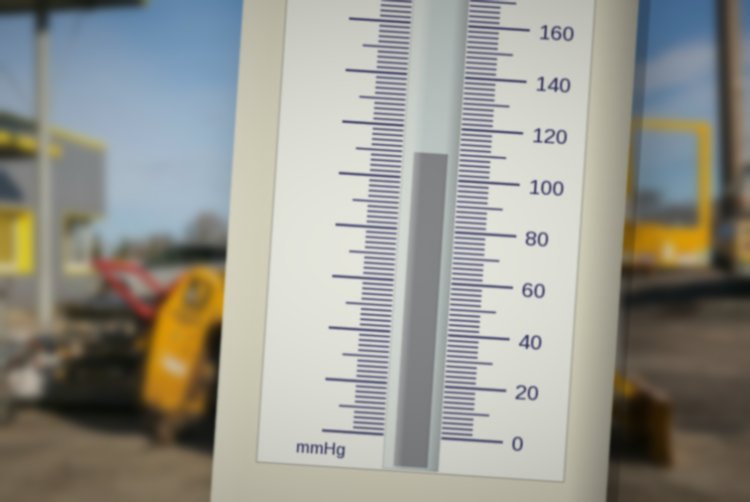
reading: 110 (mmHg)
